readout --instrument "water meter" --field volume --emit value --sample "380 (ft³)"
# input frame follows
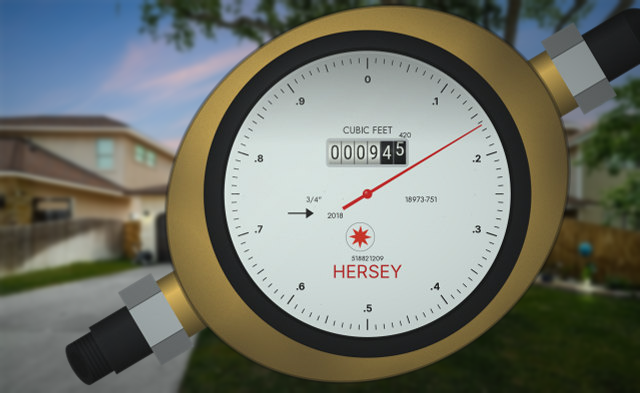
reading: 945.16 (ft³)
